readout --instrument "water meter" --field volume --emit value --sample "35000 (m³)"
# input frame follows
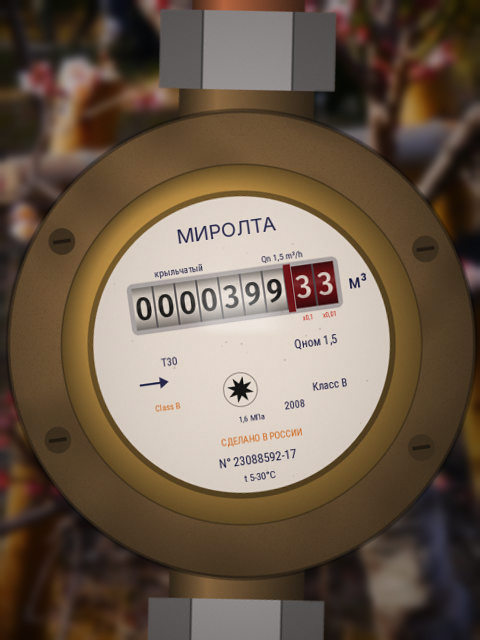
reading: 399.33 (m³)
